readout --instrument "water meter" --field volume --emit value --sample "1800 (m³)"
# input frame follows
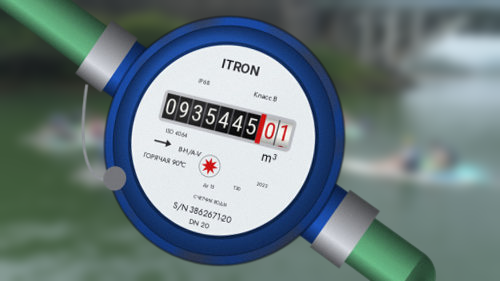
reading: 935445.01 (m³)
